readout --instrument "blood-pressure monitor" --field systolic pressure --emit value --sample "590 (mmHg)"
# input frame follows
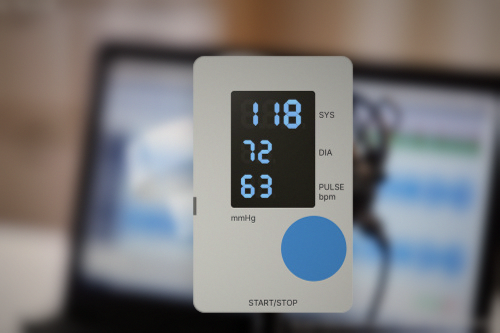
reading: 118 (mmHg)
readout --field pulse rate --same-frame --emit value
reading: 63 (bpm)
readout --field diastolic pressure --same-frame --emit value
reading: 72 (mmHg)
